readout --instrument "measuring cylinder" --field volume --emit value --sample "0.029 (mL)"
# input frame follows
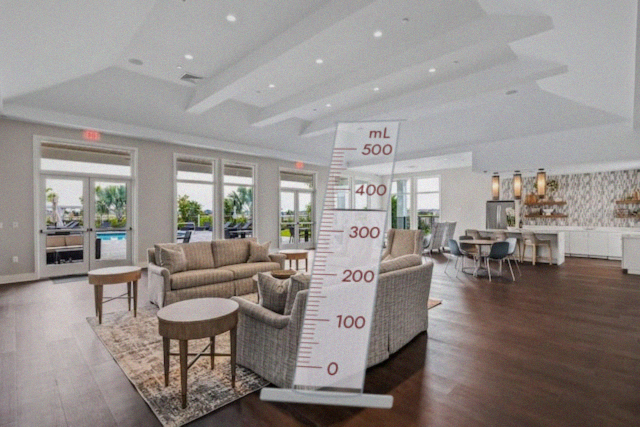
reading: 350 (mL)
